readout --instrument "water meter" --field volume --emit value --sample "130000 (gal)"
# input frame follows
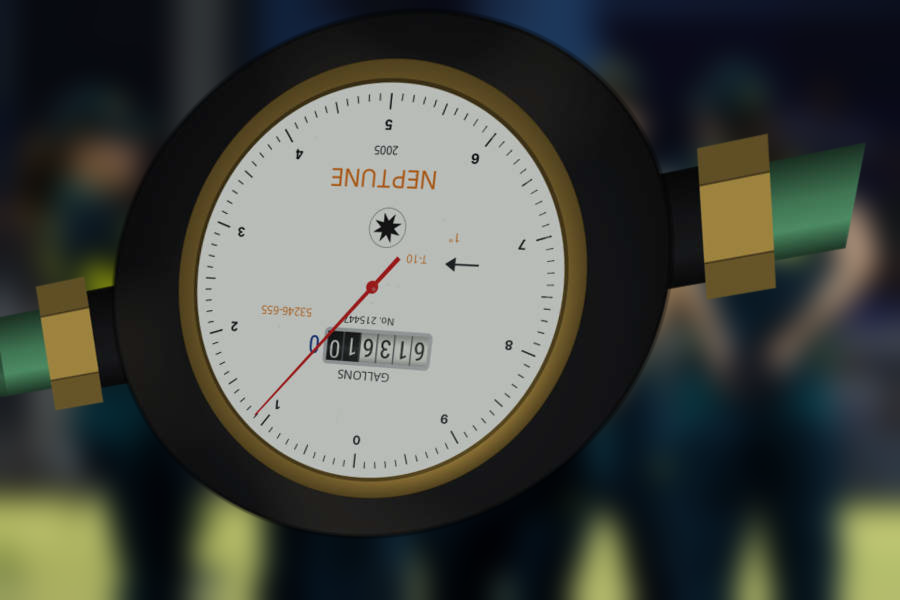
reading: 6136101.1 (gal)
